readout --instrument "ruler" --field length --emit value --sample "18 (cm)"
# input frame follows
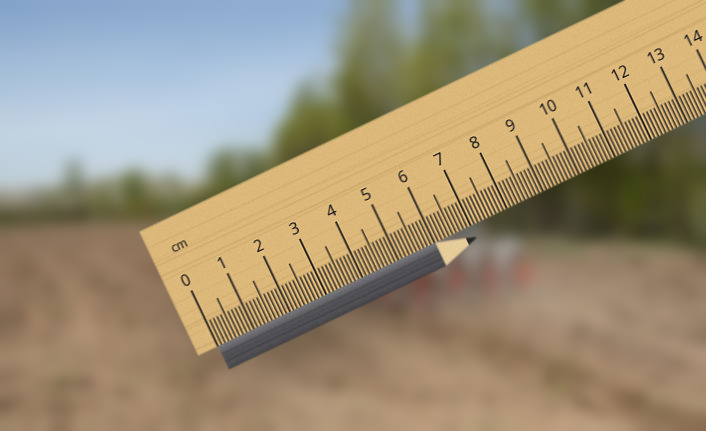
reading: 7 (cm)
